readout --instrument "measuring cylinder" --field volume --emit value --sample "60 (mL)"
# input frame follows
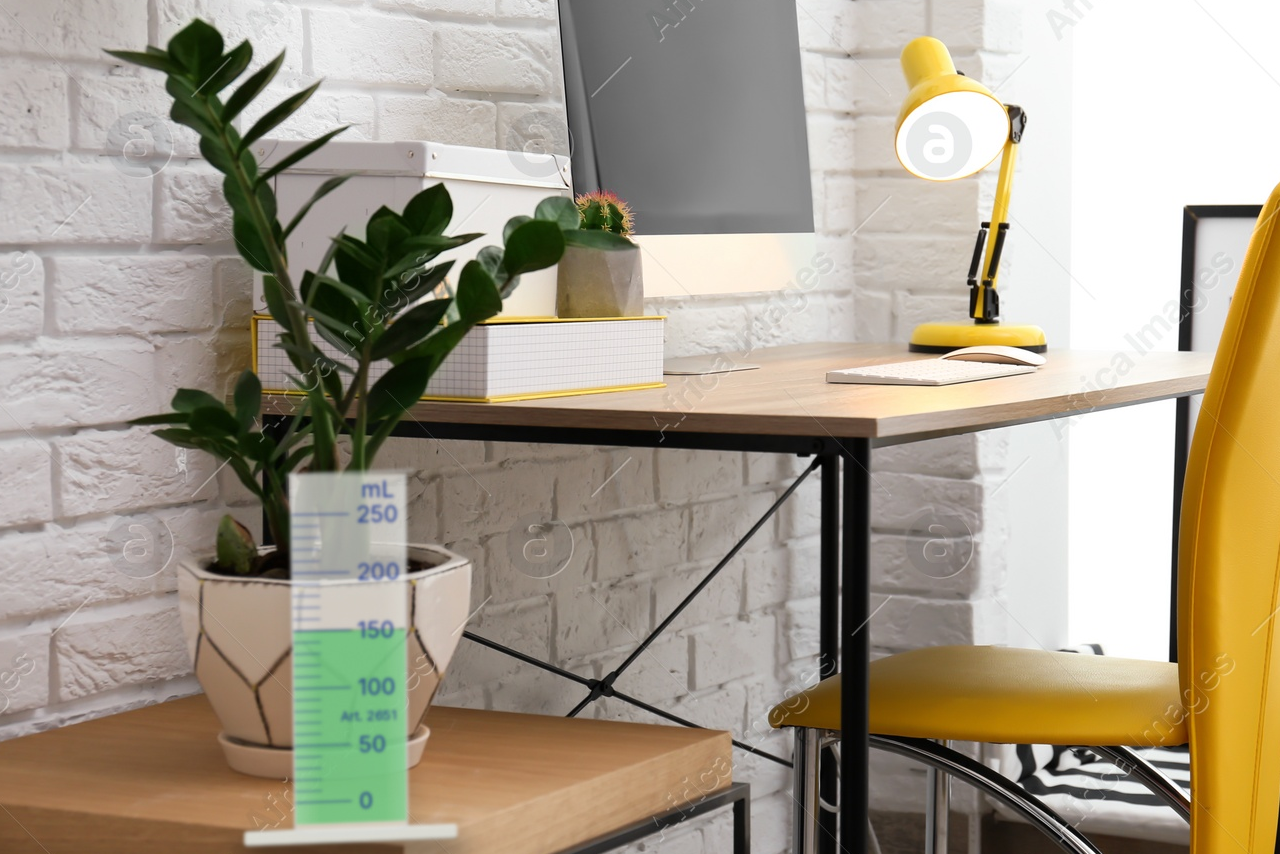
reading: 150 (mL)
